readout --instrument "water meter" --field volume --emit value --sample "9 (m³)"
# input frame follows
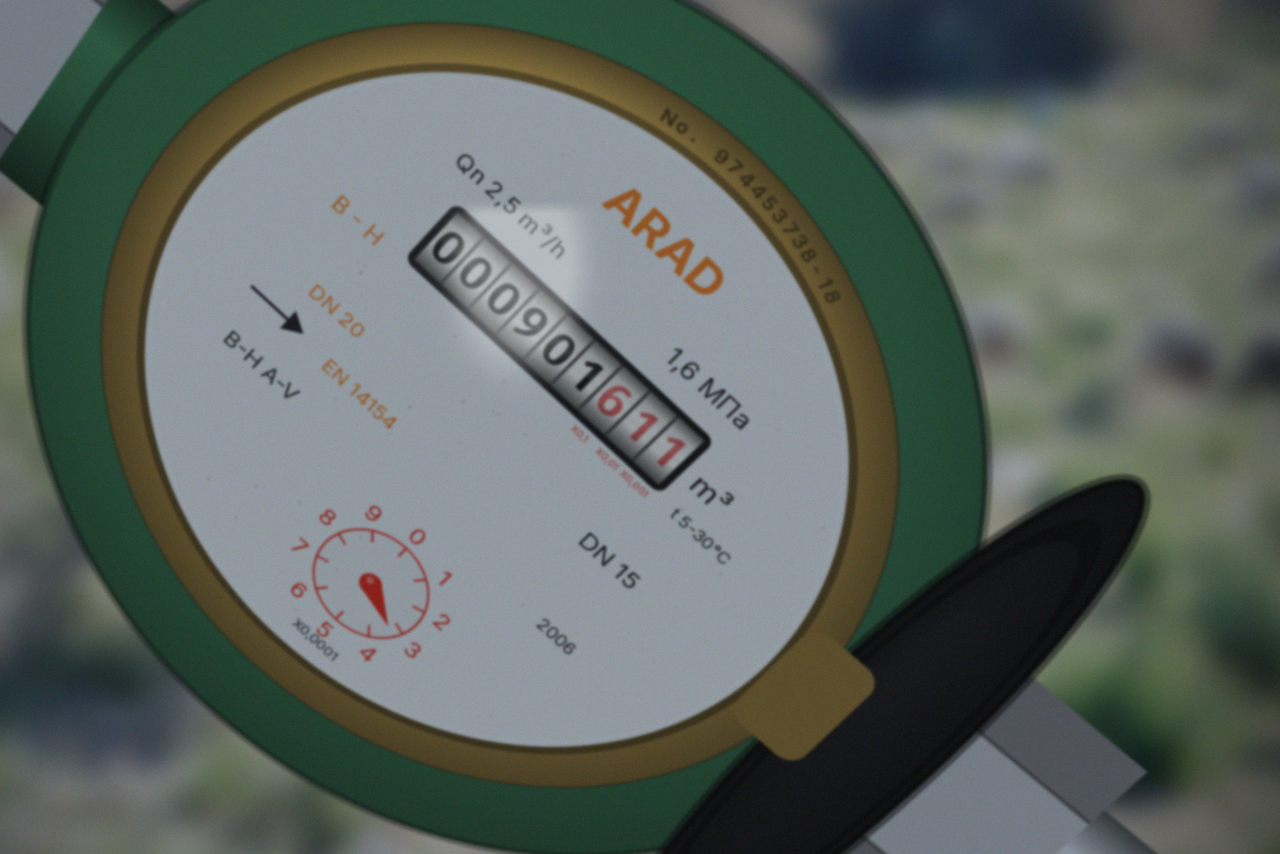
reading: 901.6113 (m³)
